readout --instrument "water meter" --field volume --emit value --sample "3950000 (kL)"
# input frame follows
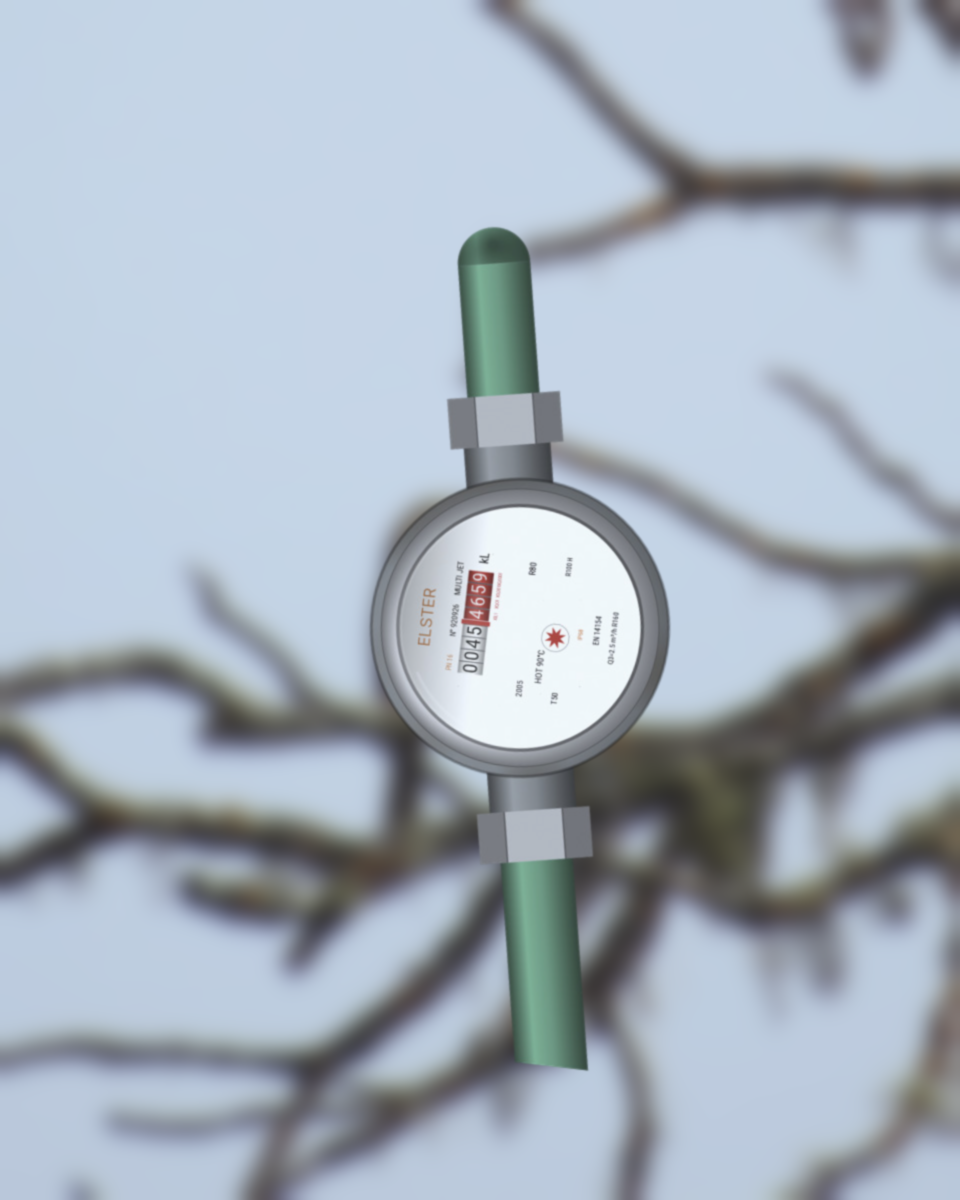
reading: 45.4659 (kL)
